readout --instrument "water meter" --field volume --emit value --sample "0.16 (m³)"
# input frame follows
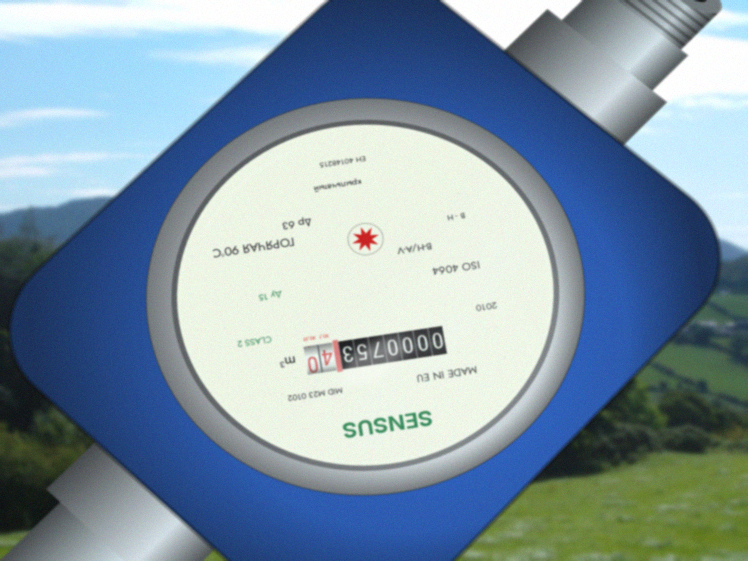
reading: 753.40 (m³)
